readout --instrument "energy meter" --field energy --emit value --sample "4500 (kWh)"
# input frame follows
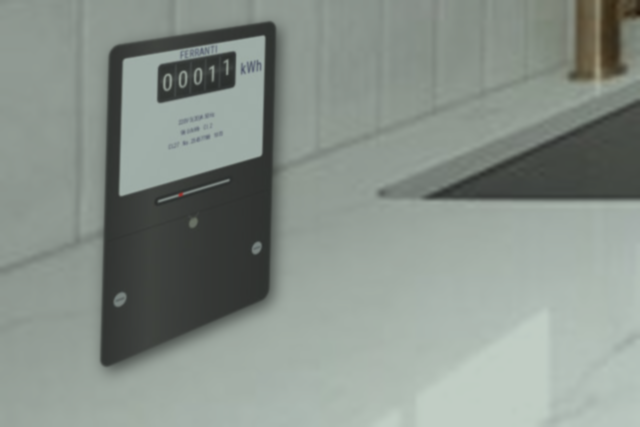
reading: 11 (kWh)
